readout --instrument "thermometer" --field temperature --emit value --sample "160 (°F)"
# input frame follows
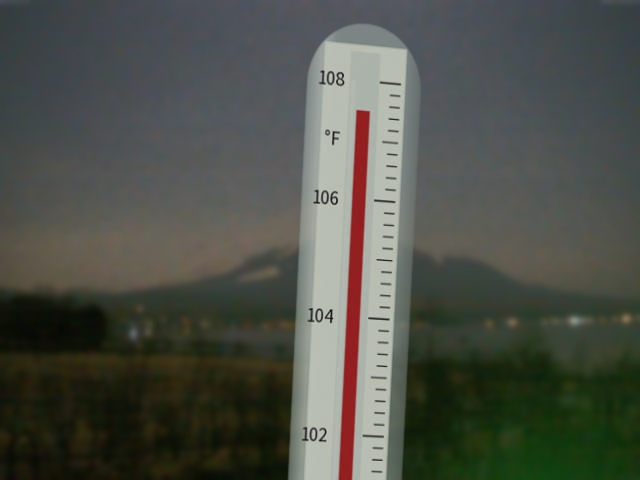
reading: 107.5 (°F)
